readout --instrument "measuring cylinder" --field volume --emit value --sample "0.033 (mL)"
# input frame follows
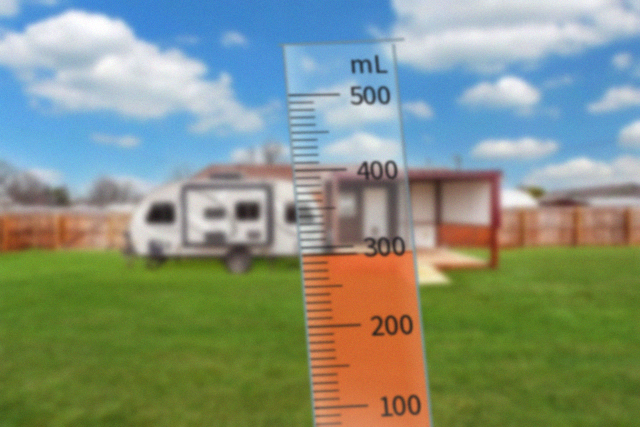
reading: 290 (mL)
